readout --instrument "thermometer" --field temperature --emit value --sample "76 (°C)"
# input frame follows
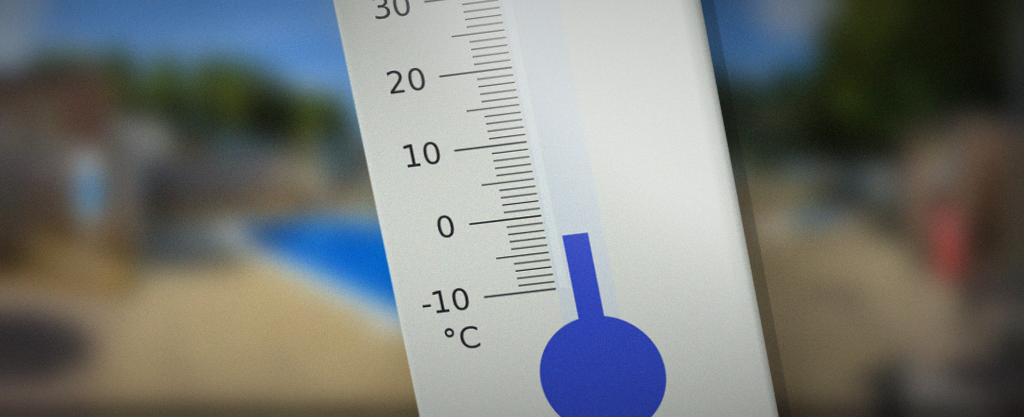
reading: -3 (°C)
